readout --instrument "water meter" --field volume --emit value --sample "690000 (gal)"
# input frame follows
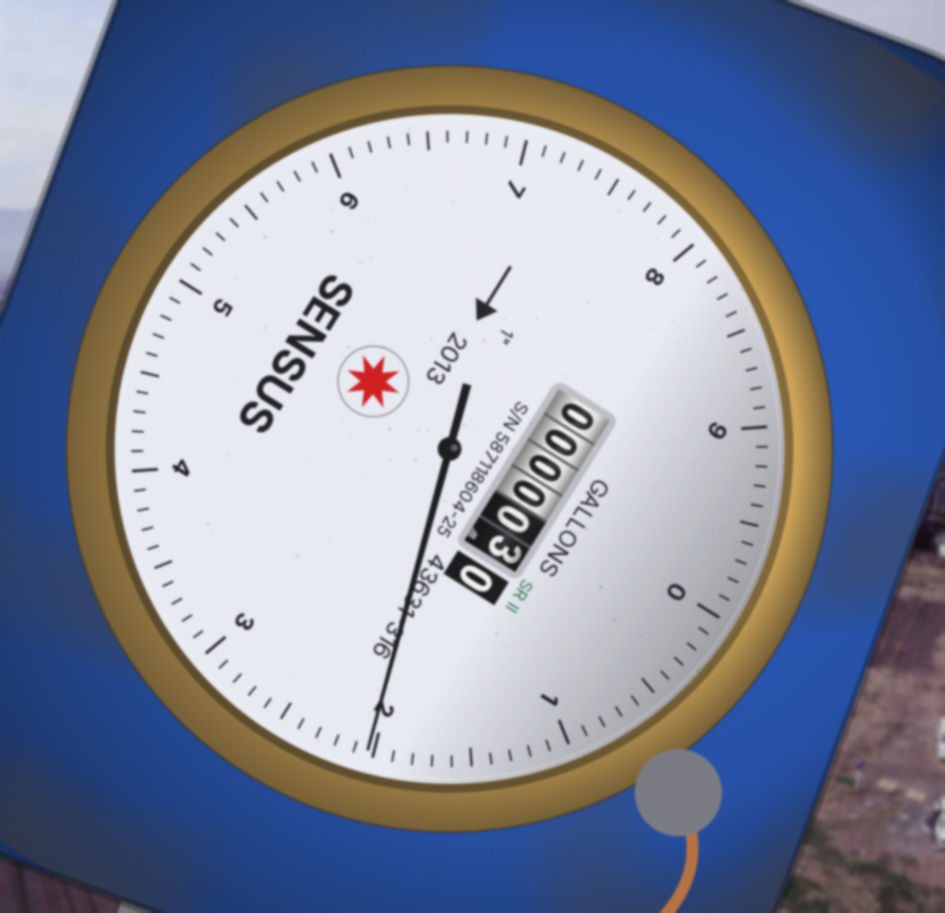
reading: 32.0 (gal)
